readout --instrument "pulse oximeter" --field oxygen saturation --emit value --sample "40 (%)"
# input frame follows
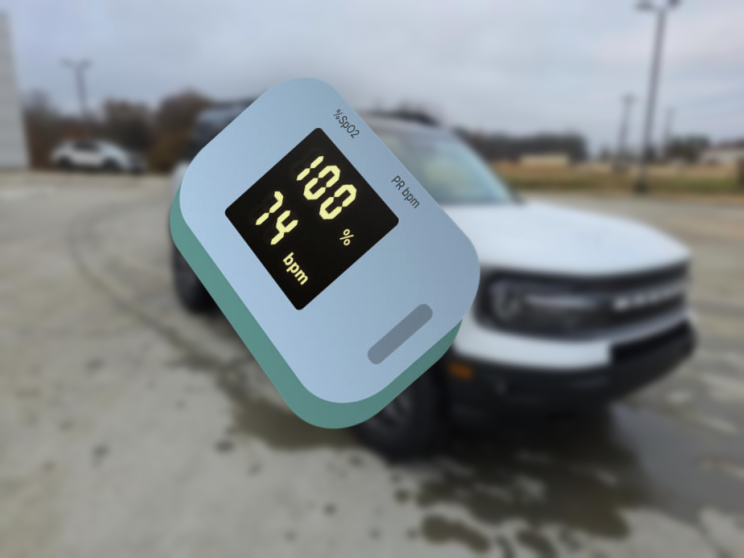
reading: 100 (%)
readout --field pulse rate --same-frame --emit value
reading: 74 (bpm)
